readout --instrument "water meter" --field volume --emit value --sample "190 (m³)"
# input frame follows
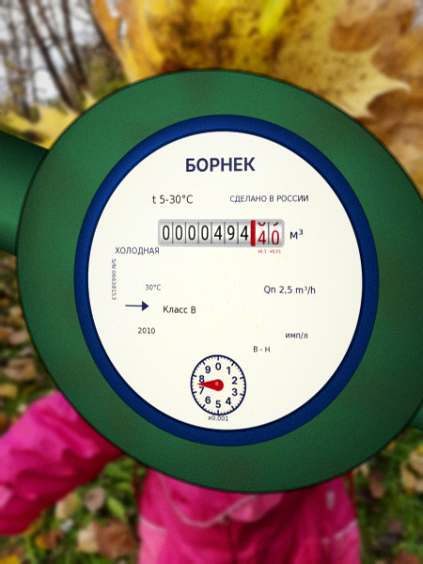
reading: 494.397 (m³)
